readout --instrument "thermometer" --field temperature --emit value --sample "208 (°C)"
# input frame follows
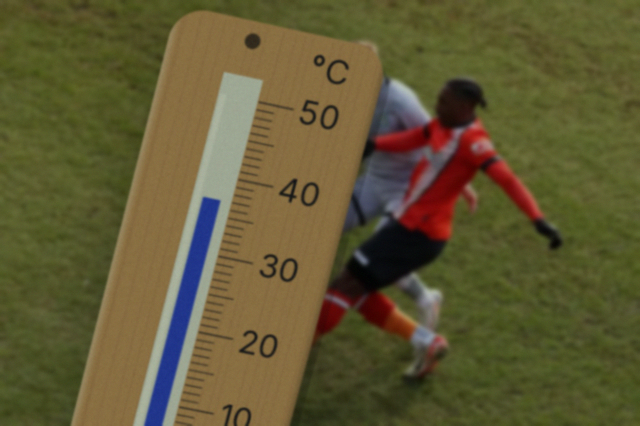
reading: 37 (°C)
